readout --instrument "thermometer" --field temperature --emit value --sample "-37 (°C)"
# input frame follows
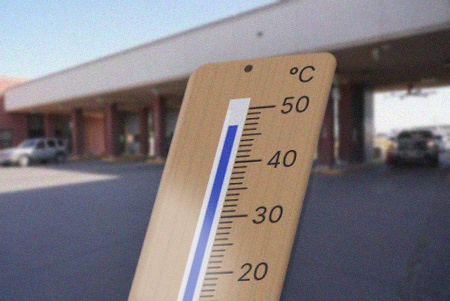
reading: 47 (°C)
